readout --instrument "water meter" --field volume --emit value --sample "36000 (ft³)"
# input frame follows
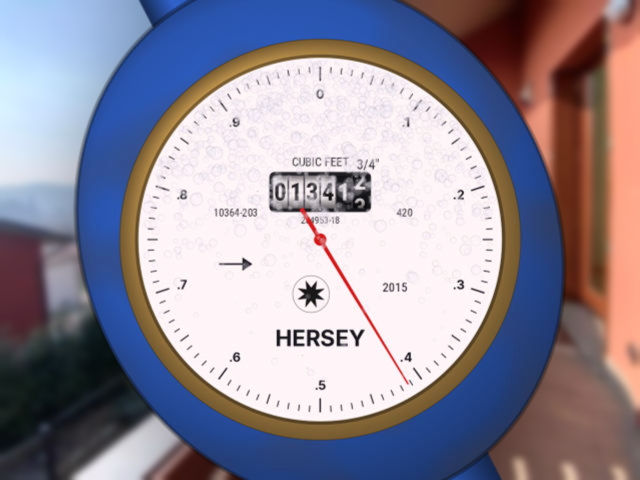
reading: 13412.41 (ft³)
